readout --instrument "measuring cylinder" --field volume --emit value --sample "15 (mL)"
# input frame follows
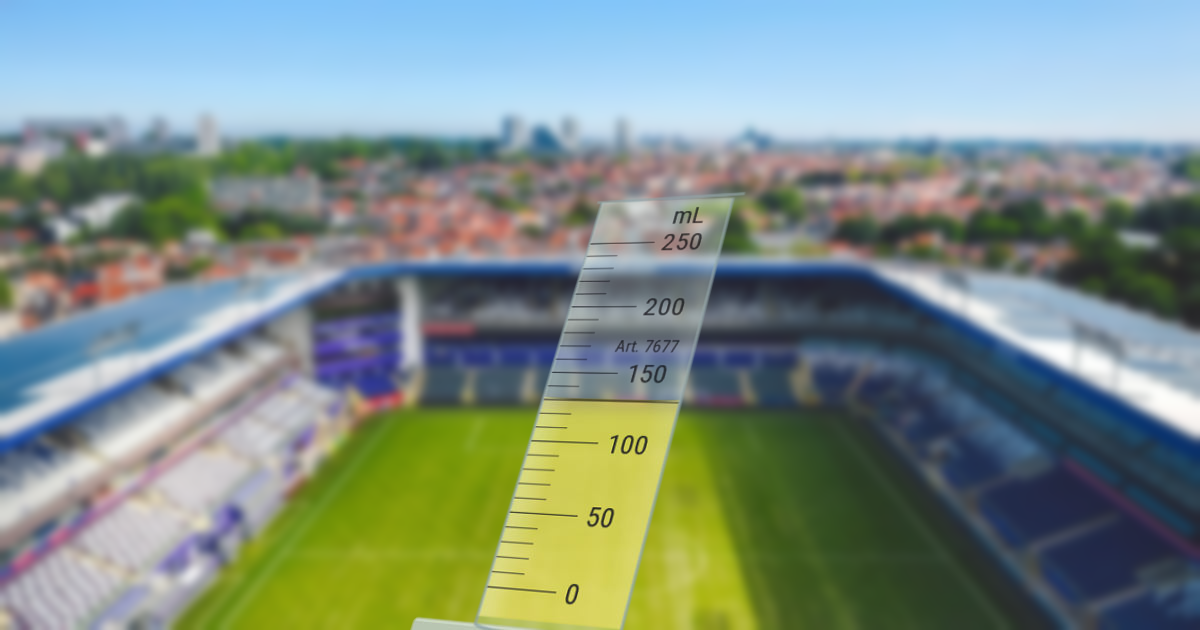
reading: 130 (mL)
